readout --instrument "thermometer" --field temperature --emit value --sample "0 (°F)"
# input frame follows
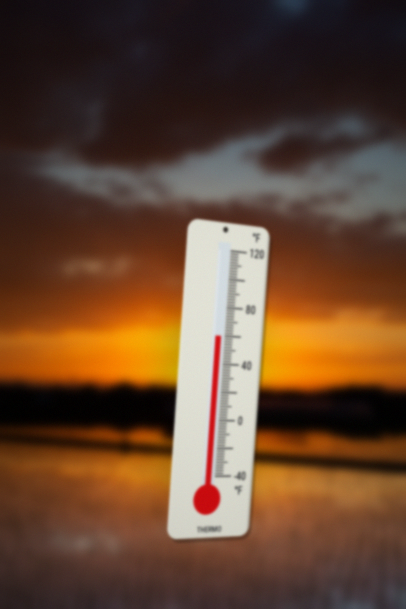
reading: 60 (°F)
